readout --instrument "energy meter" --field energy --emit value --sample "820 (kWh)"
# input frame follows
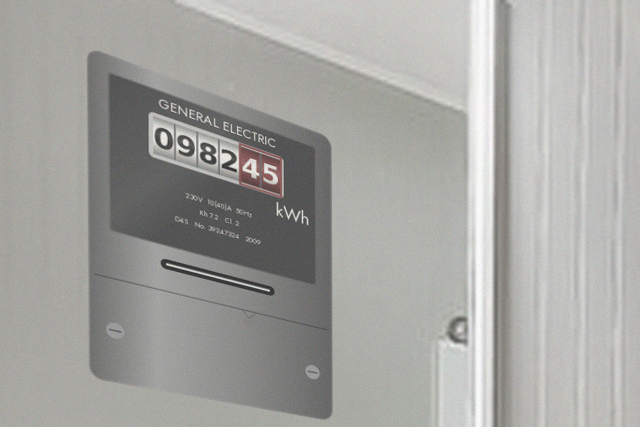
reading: 982.45 (kWh)
